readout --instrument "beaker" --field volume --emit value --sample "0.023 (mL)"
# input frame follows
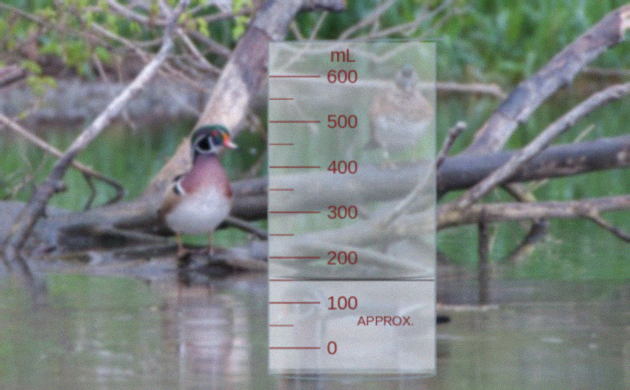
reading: 150 (mL)
